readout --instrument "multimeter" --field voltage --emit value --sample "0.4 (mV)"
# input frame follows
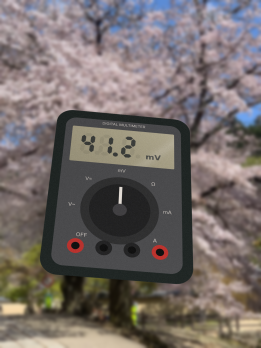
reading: 41.2 (mV)
